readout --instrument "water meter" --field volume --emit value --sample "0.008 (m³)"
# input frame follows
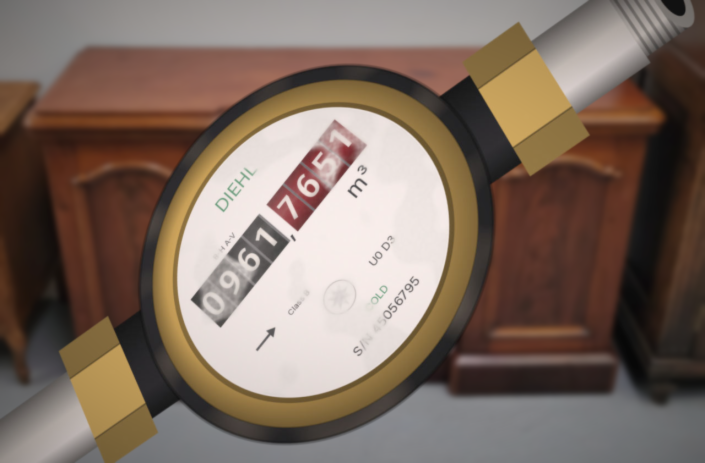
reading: 961.7651 (m³)
